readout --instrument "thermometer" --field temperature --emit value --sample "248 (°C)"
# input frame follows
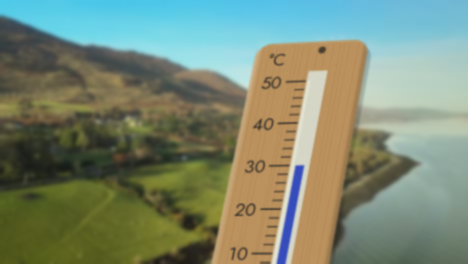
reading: 30 (°C)
